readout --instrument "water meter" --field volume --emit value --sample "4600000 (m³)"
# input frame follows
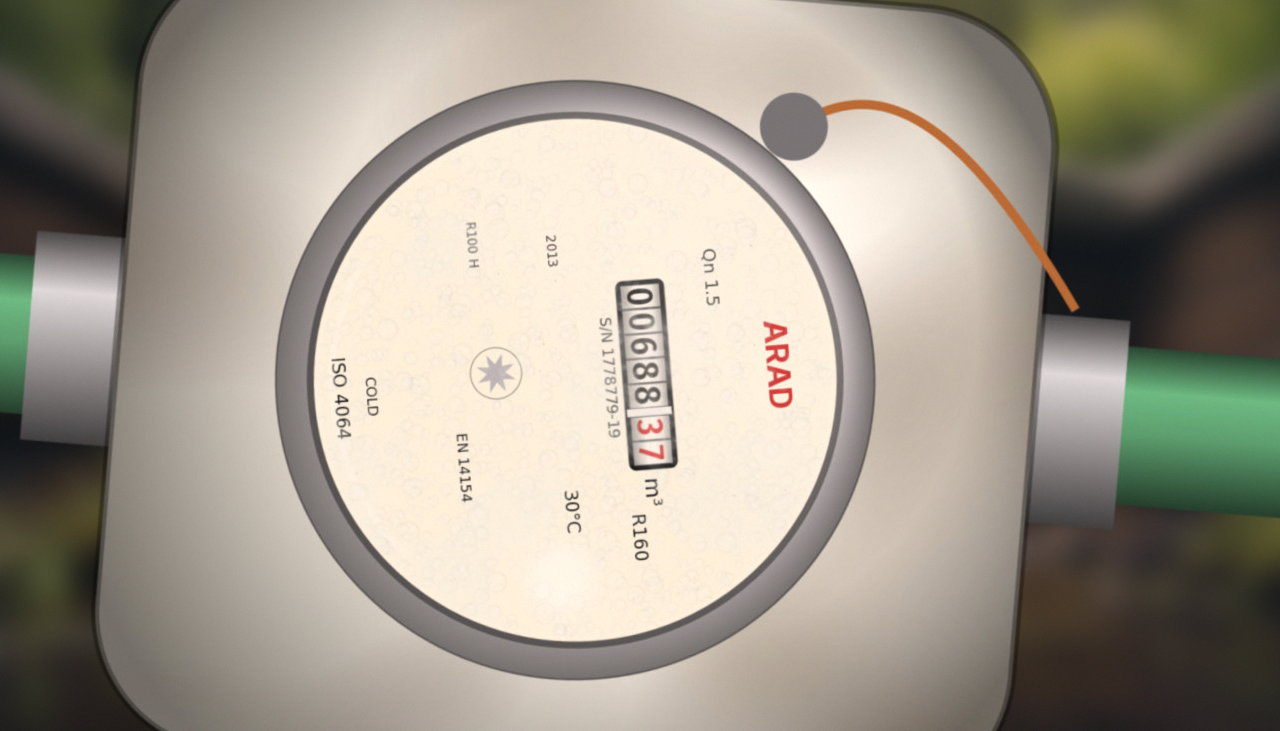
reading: 688.37 (m³)
